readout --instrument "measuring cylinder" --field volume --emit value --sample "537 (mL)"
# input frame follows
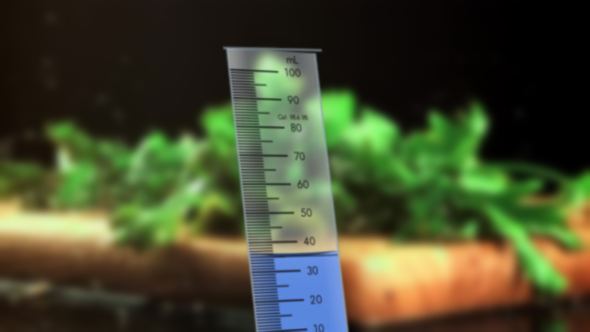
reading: 35 (mL)
